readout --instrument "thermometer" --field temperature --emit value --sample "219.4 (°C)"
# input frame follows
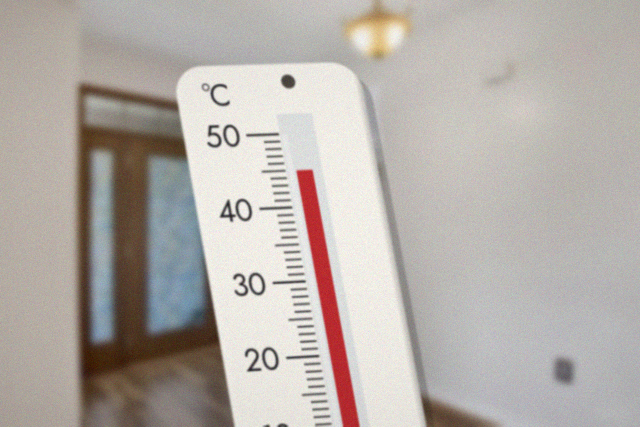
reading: 45 (°C)
